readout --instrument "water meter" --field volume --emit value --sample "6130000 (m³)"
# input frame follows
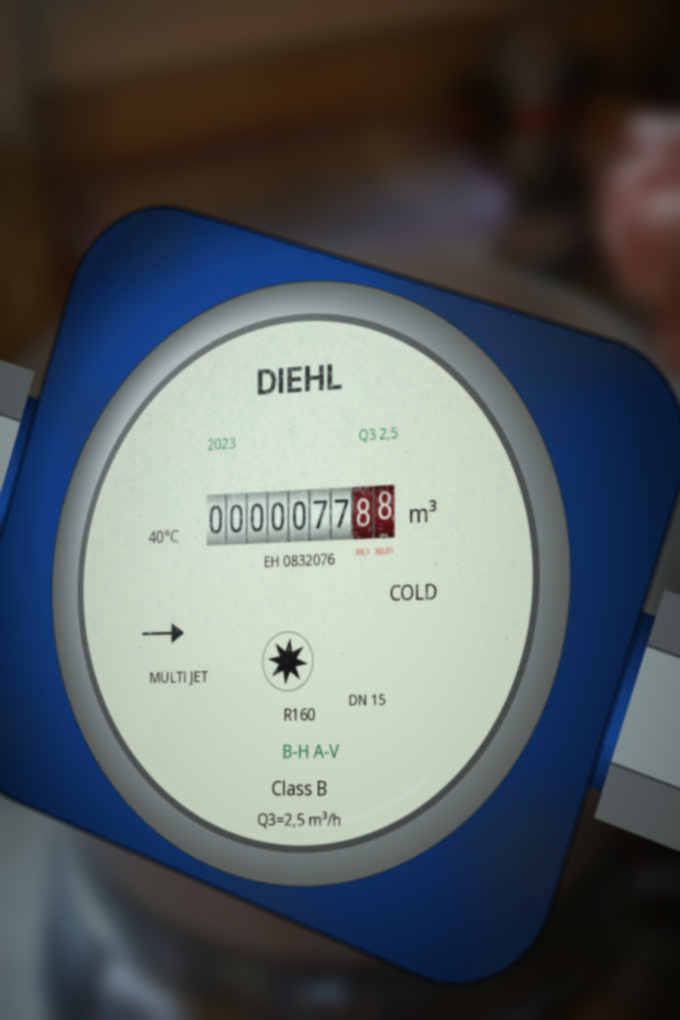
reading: 77.88 (m³)
